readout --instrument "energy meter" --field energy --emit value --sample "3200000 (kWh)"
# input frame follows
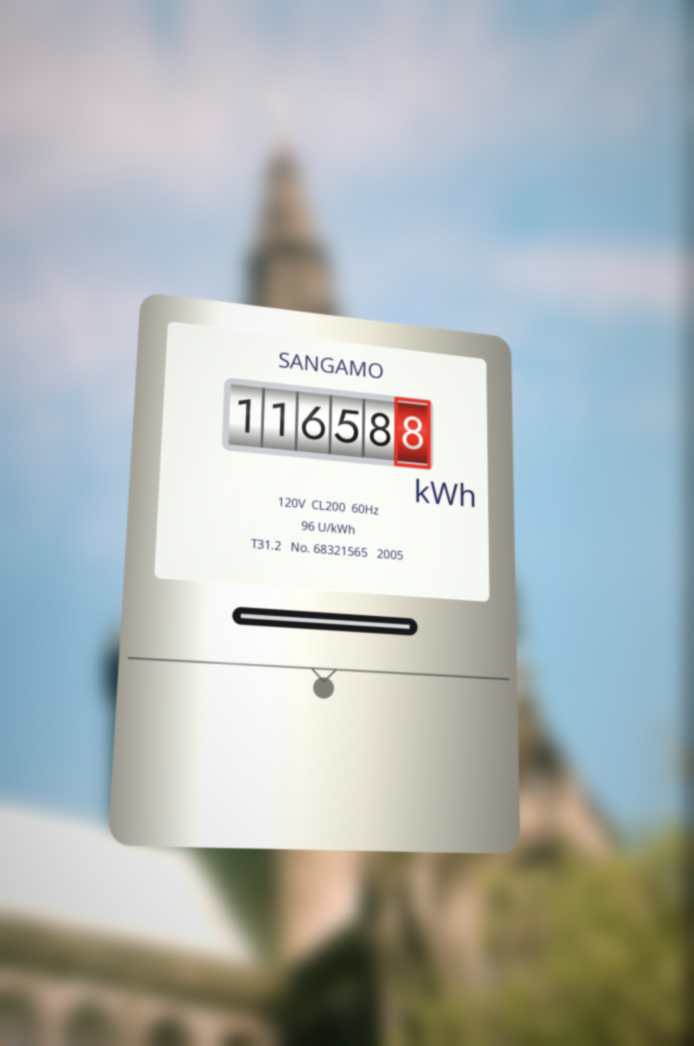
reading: 11658.8 (kWh)
